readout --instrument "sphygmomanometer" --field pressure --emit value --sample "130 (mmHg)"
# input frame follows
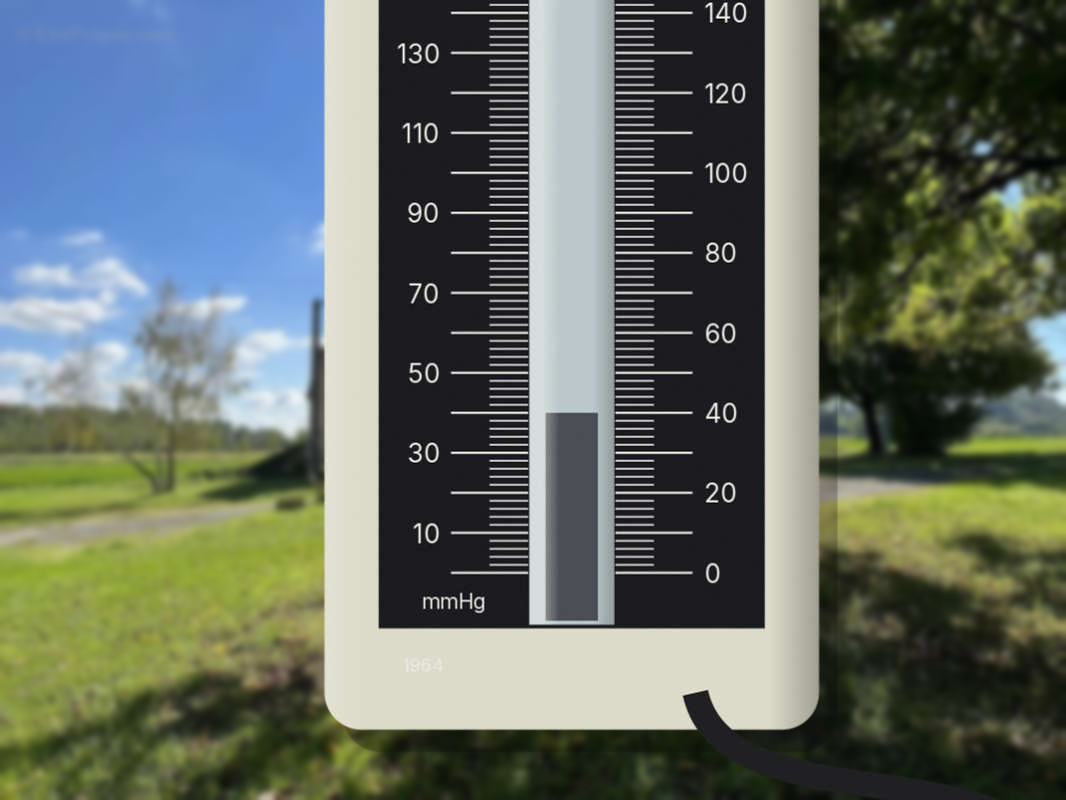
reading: 40 (mmHg)
